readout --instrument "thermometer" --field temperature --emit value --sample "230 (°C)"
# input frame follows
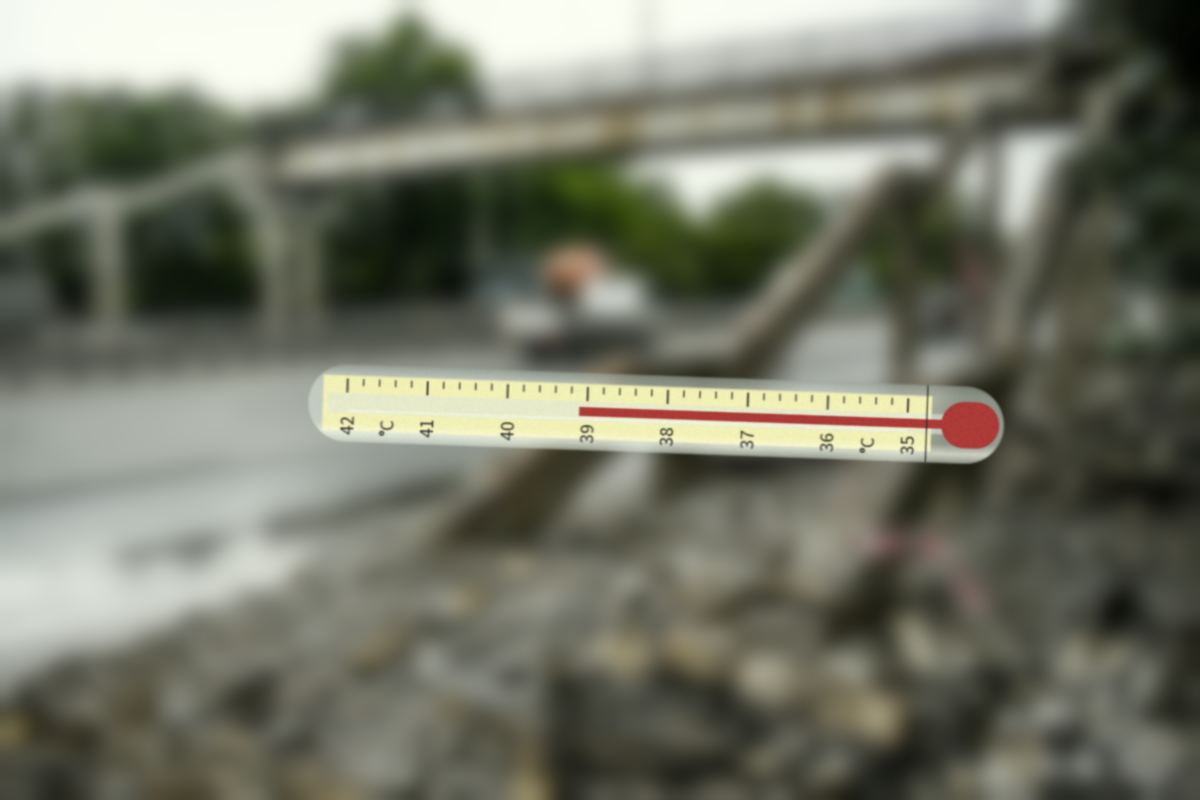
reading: 39.1 (°C)
